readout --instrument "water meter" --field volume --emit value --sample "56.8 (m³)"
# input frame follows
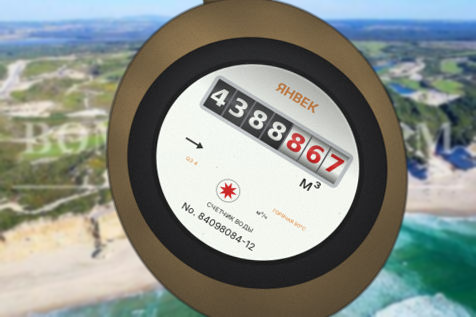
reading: 4388.867 (m³)
